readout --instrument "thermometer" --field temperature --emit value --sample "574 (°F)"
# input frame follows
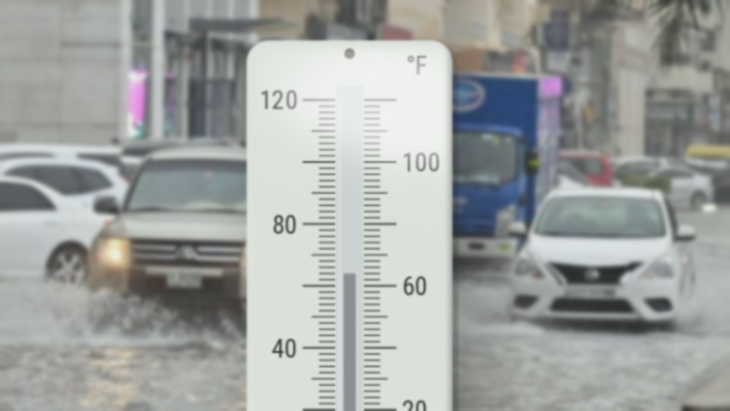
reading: 64 (°F)
